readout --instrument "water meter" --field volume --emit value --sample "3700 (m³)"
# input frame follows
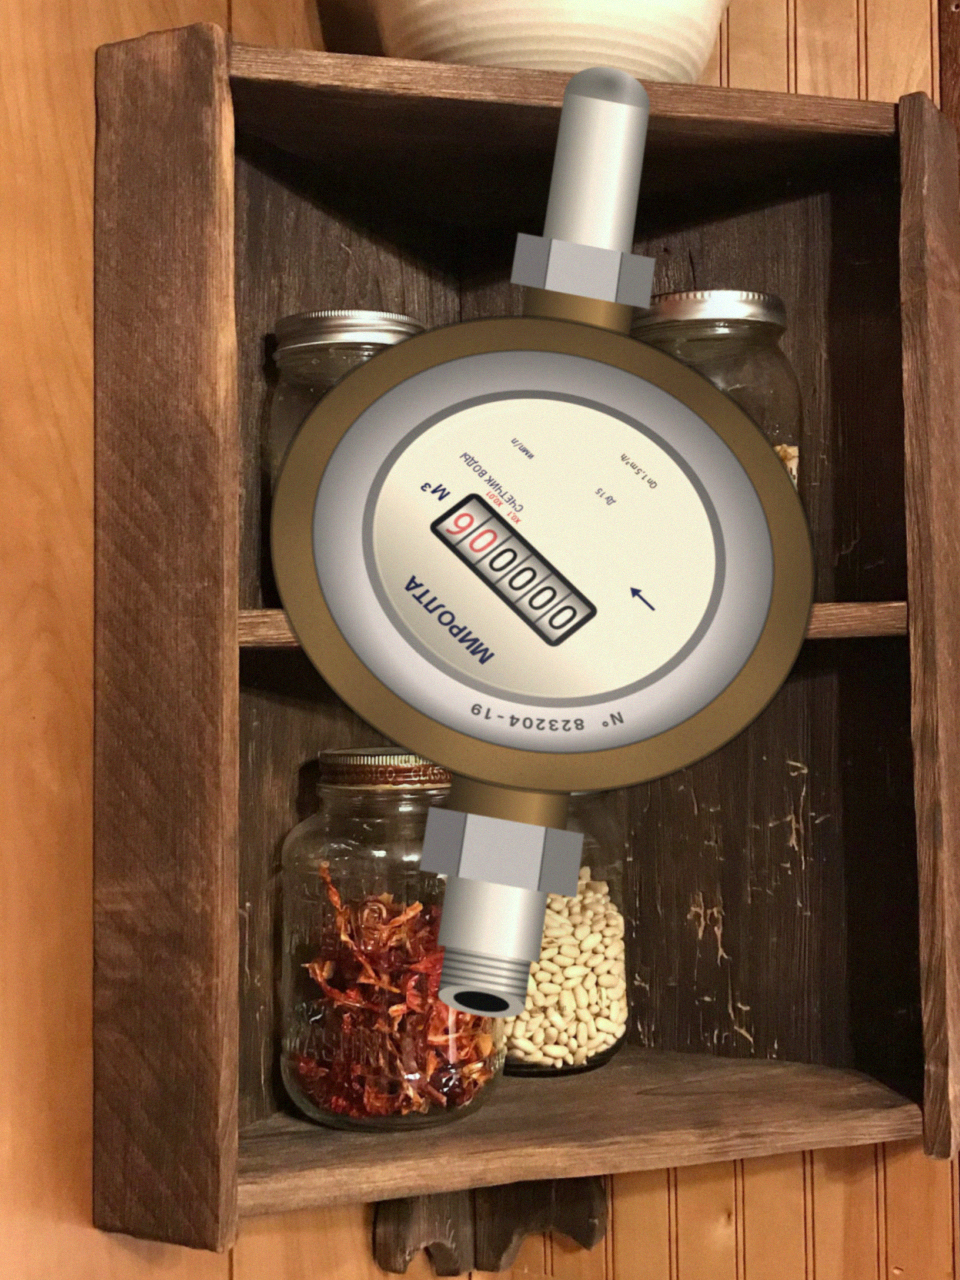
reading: 0.06 (m³)
